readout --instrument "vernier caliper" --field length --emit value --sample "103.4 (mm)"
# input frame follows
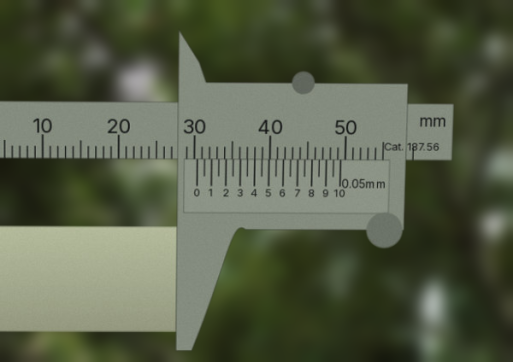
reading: 30.4 (mm)
